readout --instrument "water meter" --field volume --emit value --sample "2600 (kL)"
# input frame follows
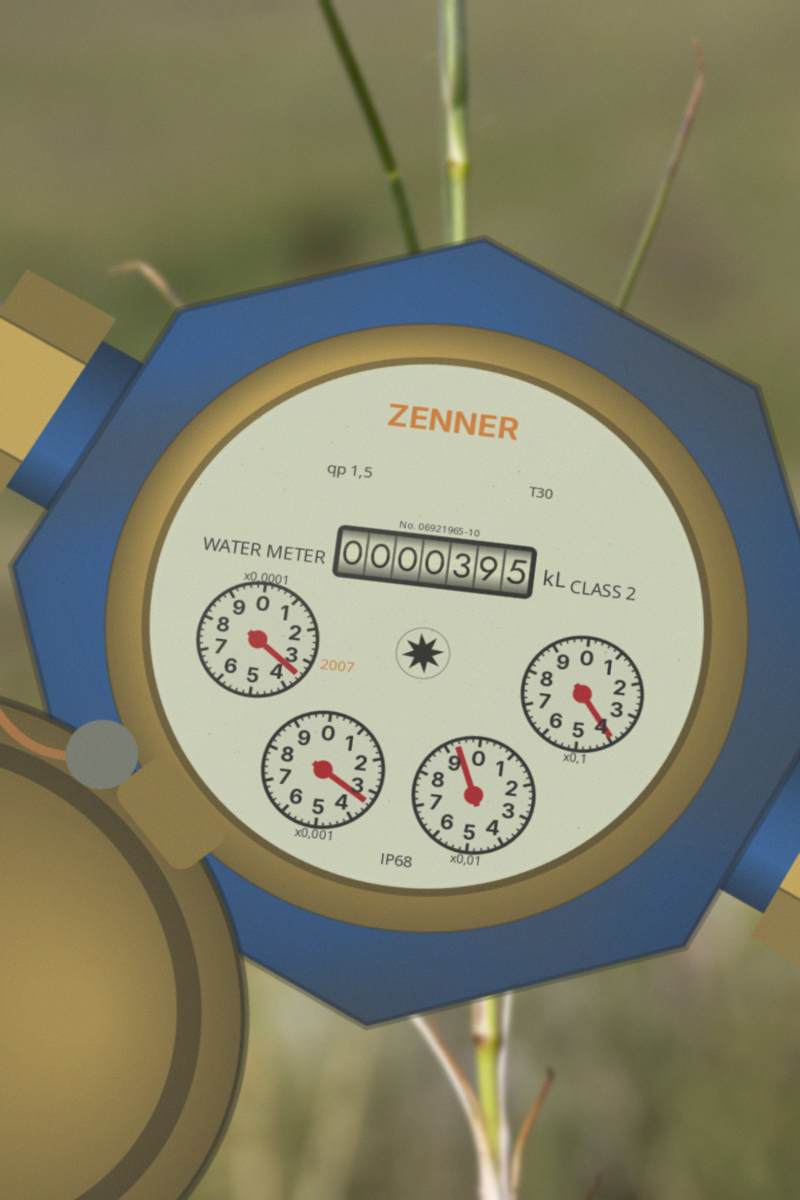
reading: 395.3933 (kL)
